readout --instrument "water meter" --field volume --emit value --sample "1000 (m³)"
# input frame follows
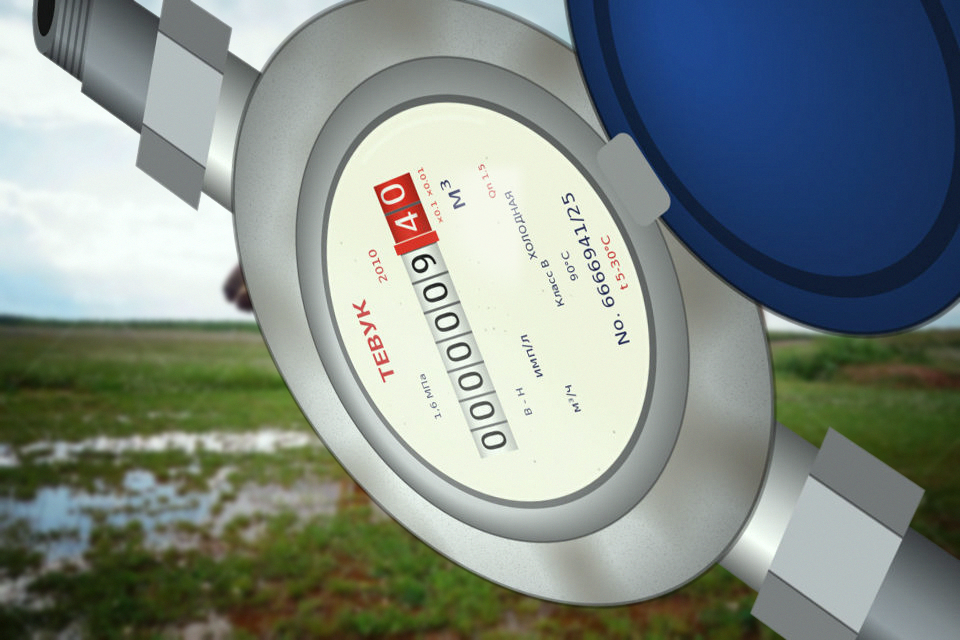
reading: 9.40 (m³)
